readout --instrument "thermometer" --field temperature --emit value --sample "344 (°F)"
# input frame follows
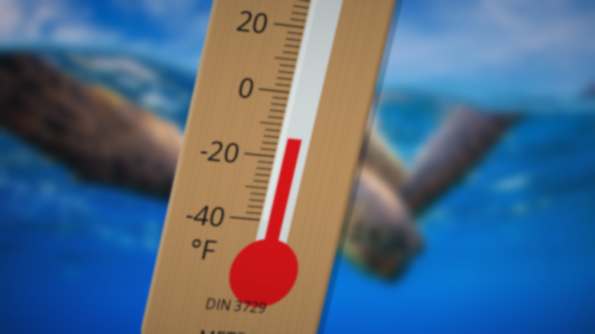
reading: -14 (°F)
